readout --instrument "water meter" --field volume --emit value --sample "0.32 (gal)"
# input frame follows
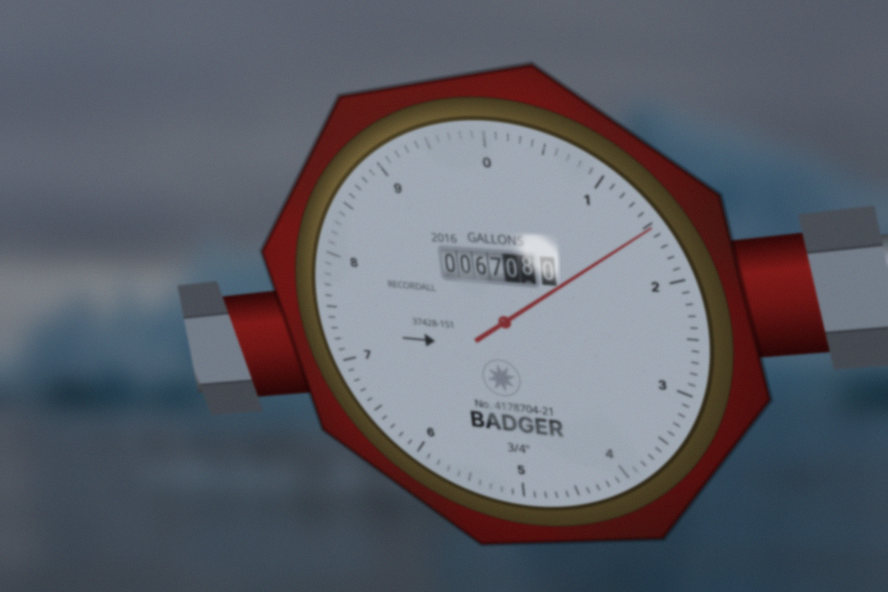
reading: 67081.5 (gal)
